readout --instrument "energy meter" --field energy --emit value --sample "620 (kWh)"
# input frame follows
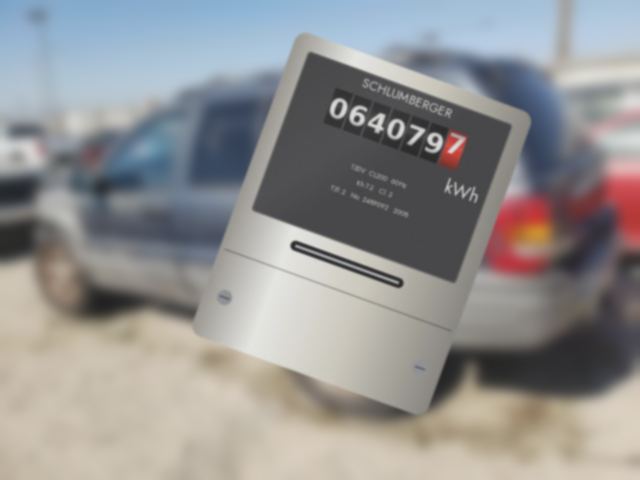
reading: 64079.7 (kWh)
